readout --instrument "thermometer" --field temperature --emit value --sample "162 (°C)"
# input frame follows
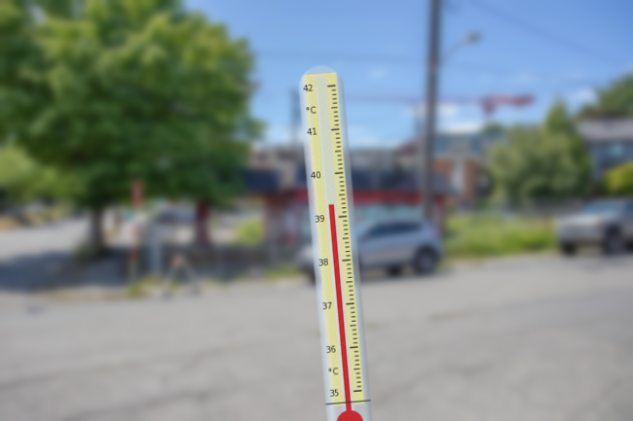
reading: 39.3 (°C)
